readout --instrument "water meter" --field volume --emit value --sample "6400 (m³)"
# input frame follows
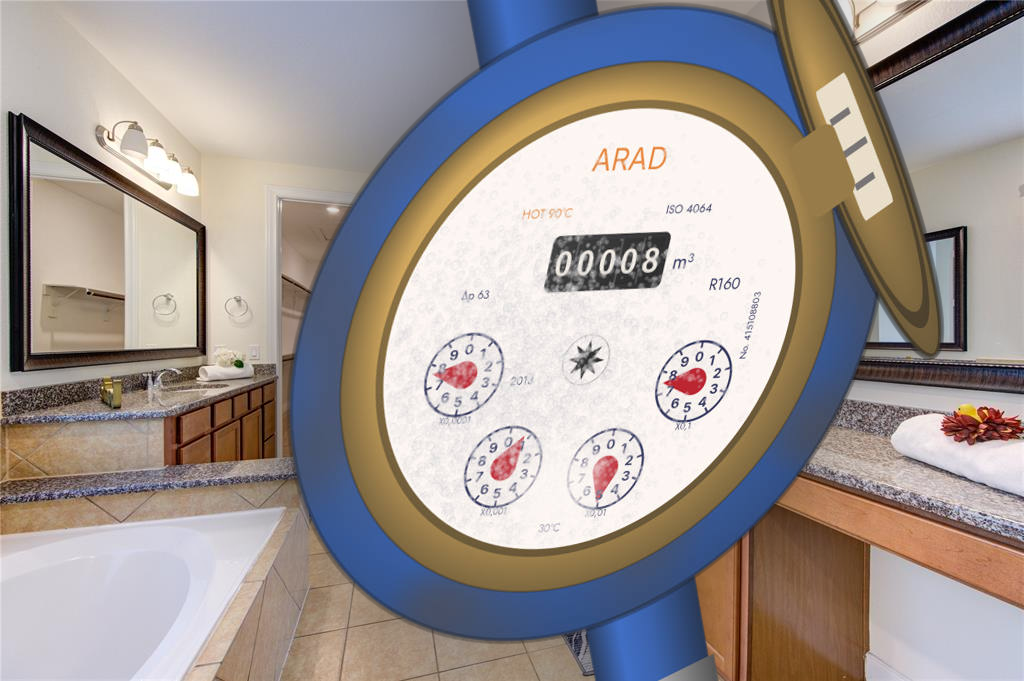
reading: 8.7507 (m³)
